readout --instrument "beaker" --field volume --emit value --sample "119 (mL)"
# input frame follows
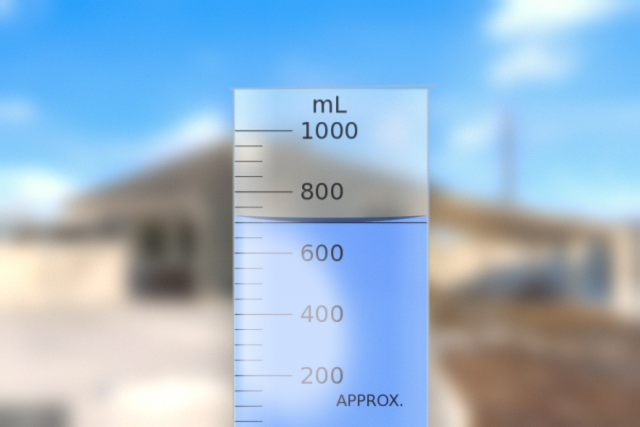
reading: 700 (mL)
